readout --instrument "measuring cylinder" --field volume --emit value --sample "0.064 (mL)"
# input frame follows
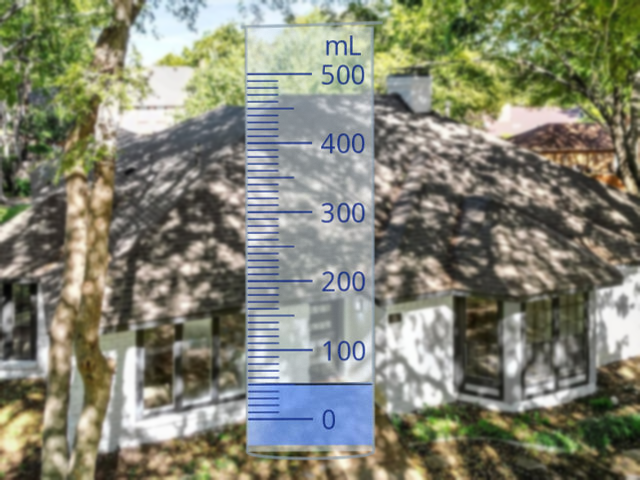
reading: 50 (mL)
